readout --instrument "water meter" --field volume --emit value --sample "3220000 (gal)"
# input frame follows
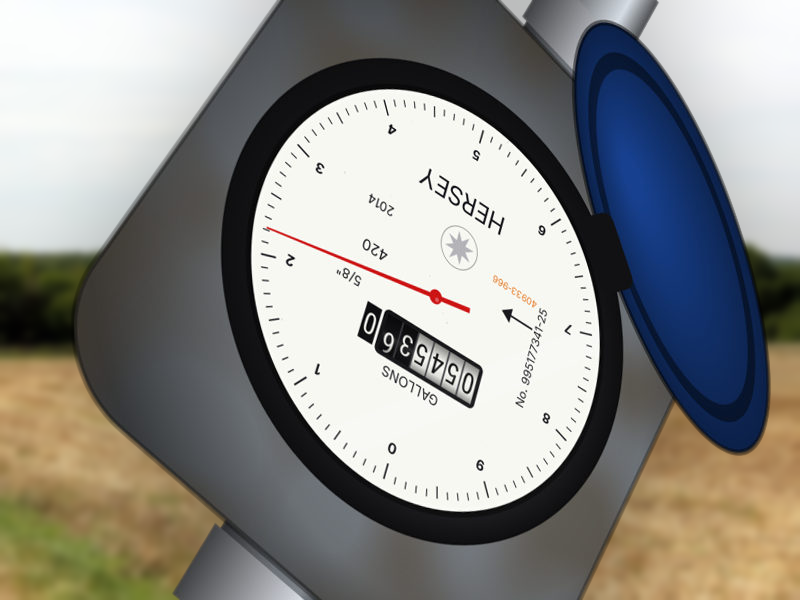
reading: 545362.2 (gal)
